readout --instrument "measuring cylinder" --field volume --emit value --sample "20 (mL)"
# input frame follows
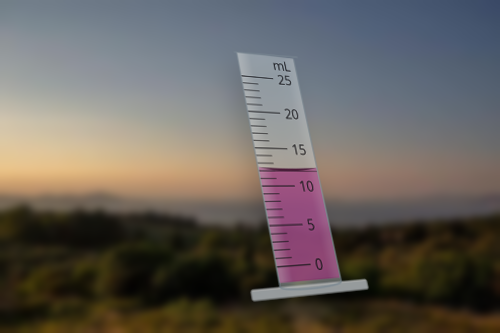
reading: 12 (mL)
